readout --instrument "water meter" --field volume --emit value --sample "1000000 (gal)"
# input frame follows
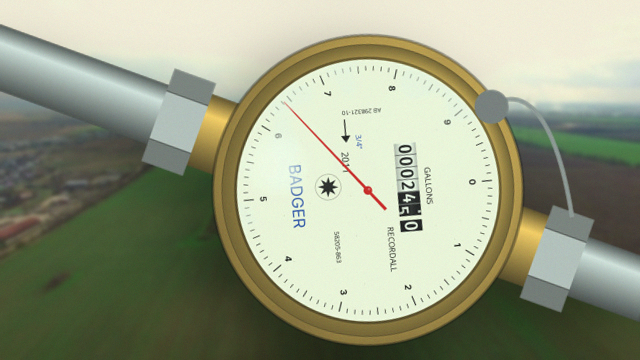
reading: 2446.4 (gal)
